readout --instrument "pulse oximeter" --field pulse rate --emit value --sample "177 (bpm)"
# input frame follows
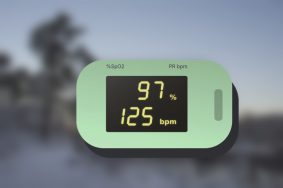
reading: 125 (bpm)
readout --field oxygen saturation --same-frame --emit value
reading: 97 (%)
